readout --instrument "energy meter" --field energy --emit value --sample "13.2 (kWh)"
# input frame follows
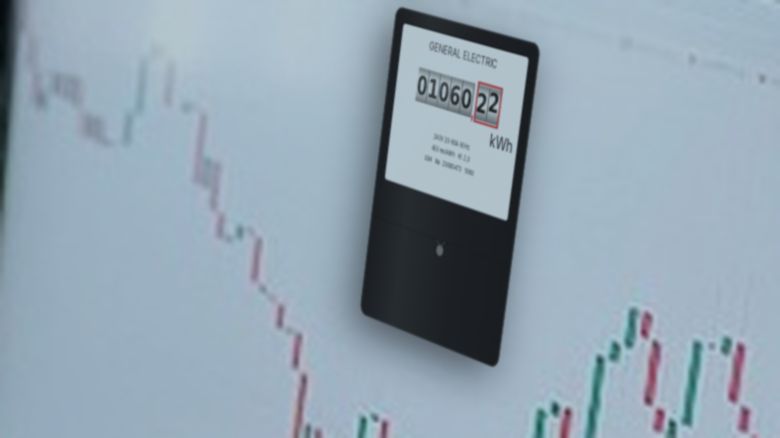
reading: 1060.22 (kWh)
